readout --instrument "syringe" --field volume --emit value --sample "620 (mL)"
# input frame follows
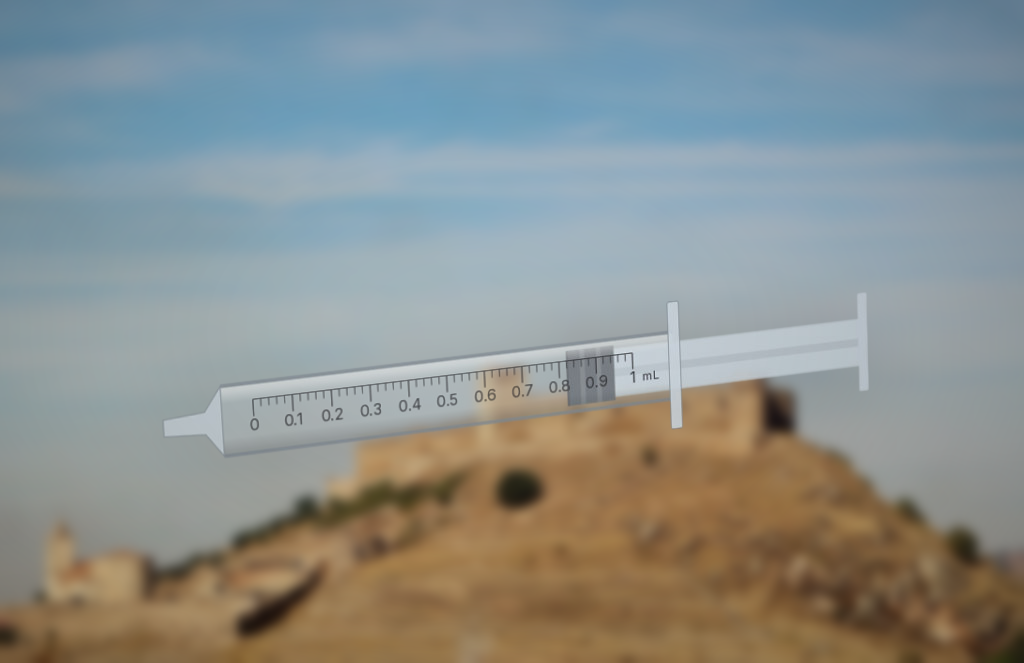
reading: 0.82 (mL)
